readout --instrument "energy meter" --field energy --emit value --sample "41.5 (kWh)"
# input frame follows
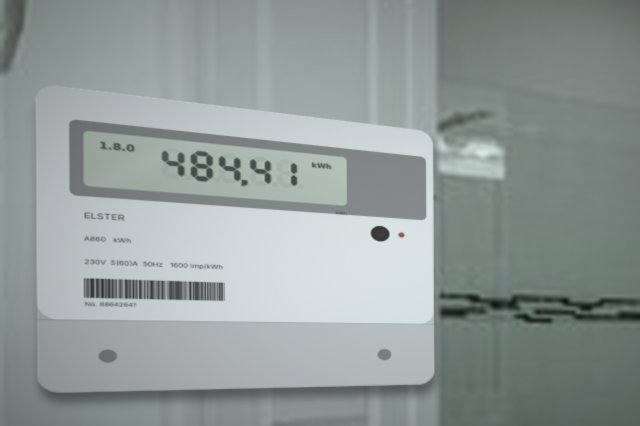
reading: 484.41 (kWh)
